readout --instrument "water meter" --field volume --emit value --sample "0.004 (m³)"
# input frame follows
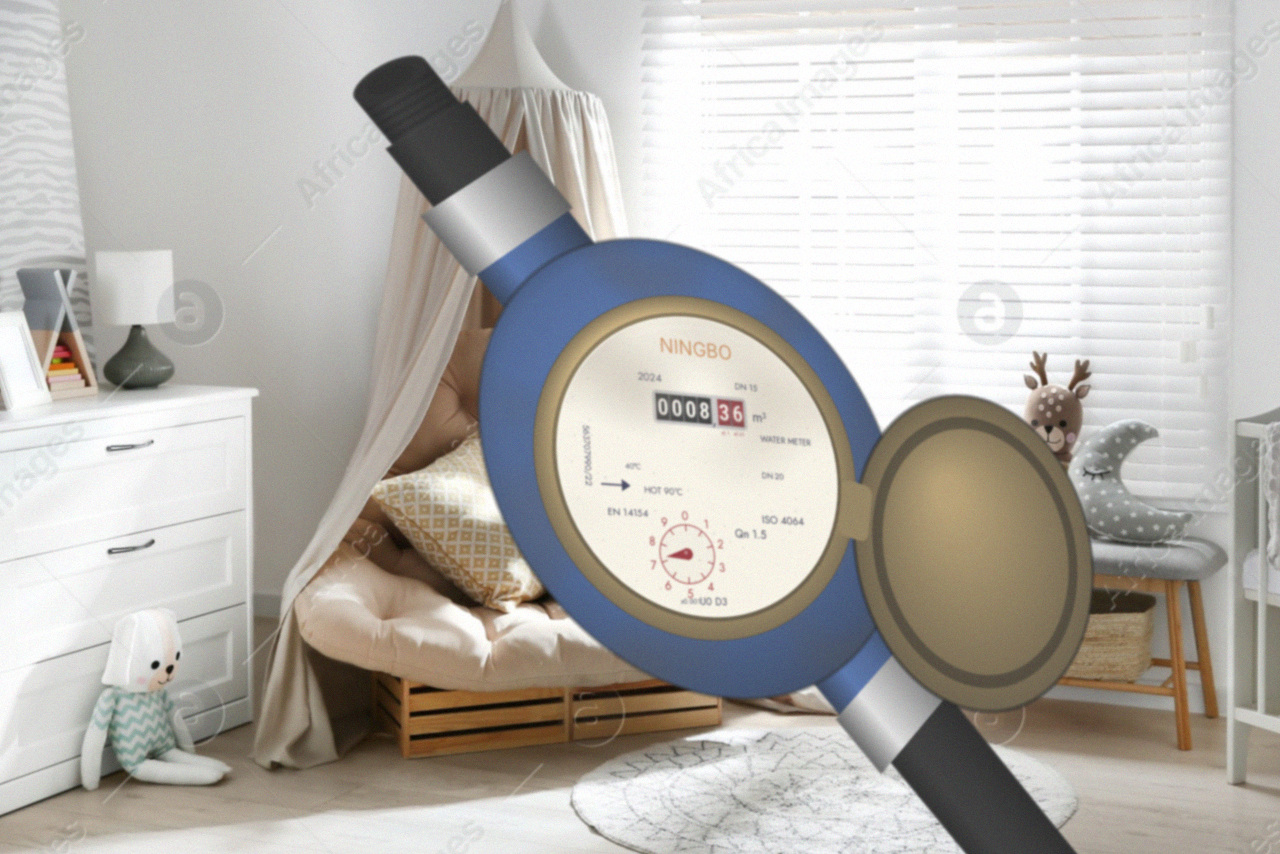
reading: 8.367 (m³)
